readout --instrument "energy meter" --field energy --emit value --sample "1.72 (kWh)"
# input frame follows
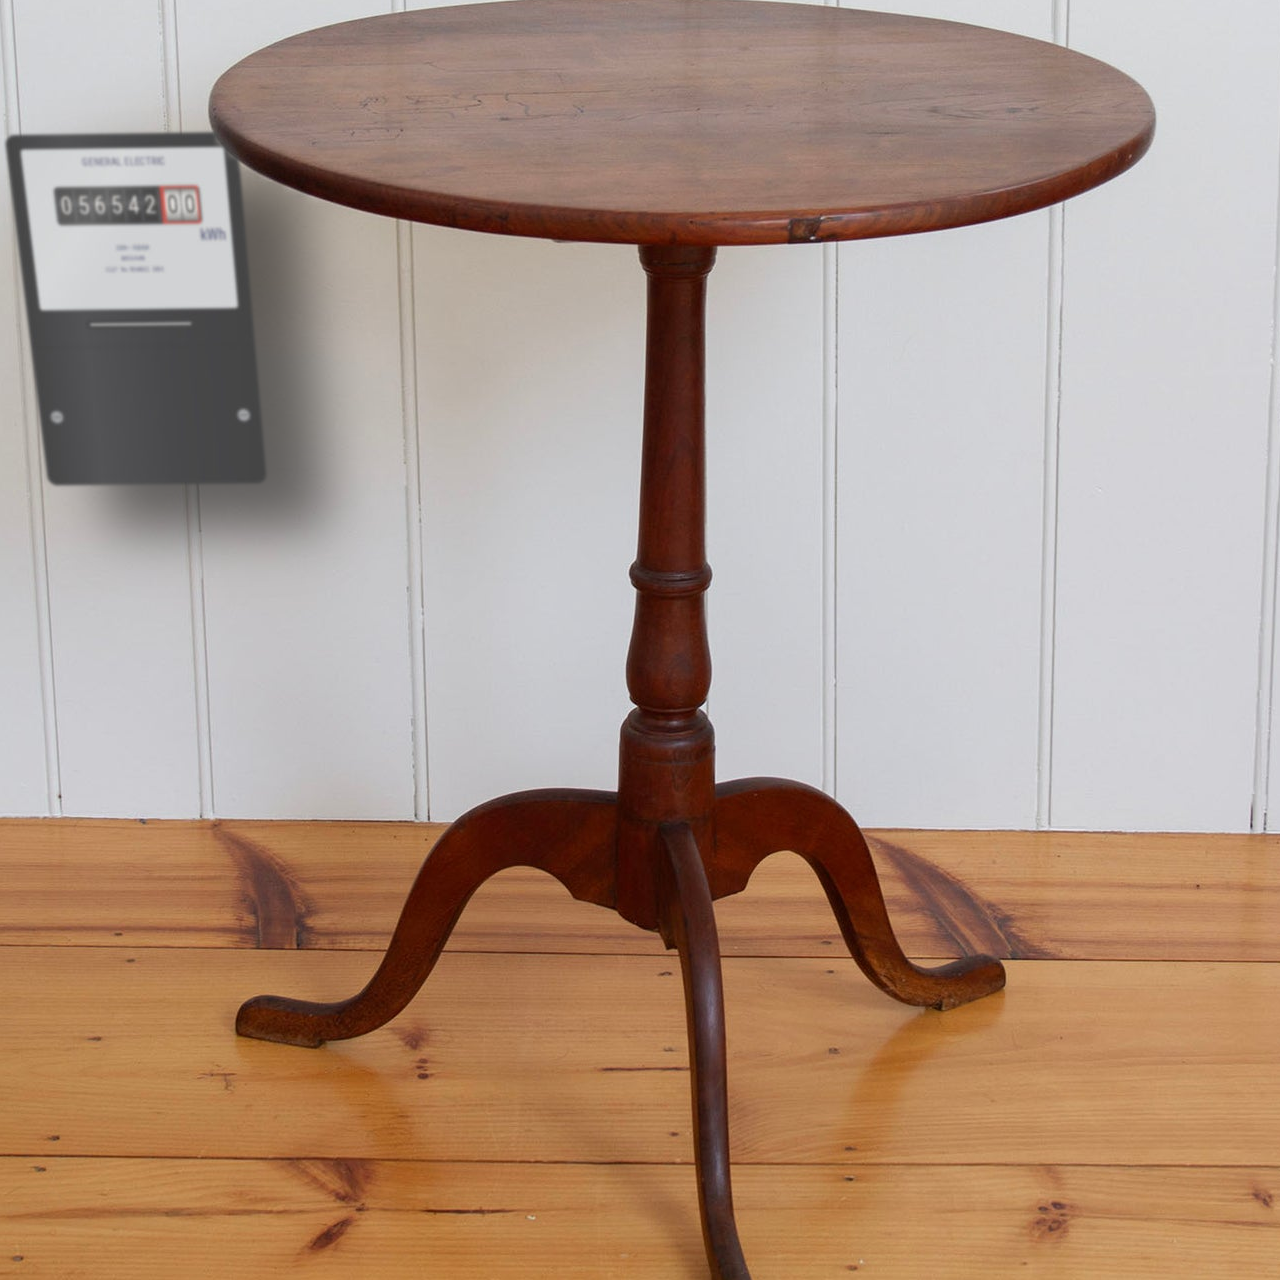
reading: 56542.00 (kWh)
